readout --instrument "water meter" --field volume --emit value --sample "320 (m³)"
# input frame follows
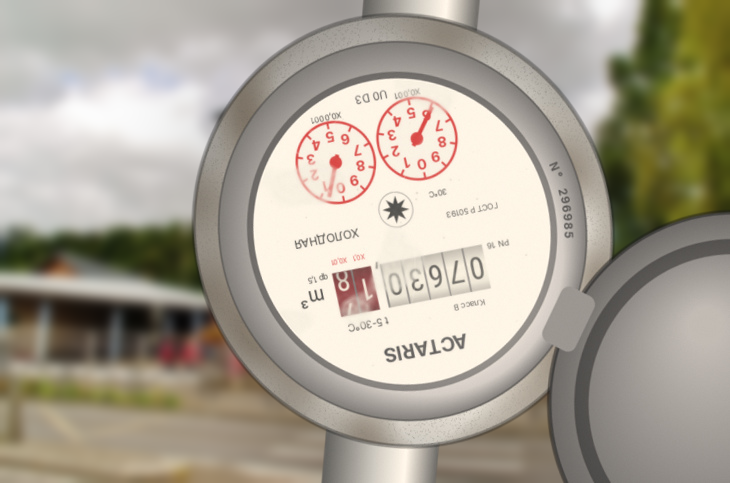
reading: 7630.1760 (m³)
